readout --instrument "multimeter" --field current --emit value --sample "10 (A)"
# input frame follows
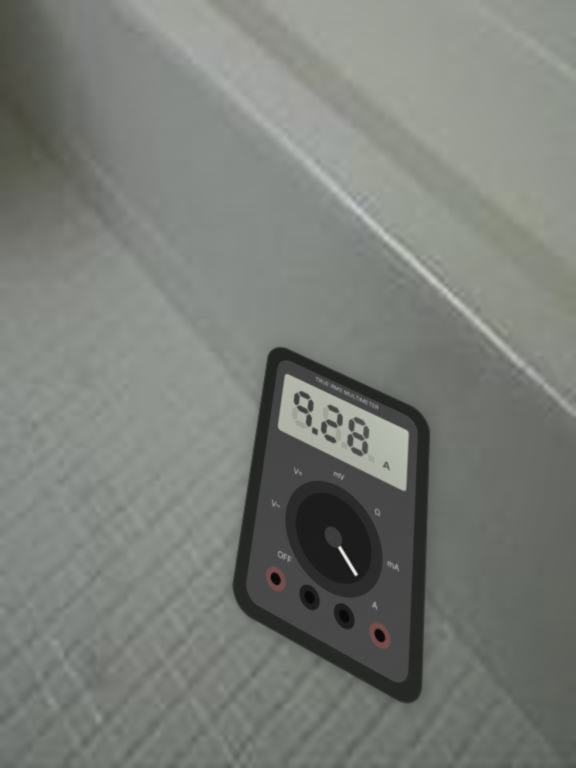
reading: 9.28 (A)
